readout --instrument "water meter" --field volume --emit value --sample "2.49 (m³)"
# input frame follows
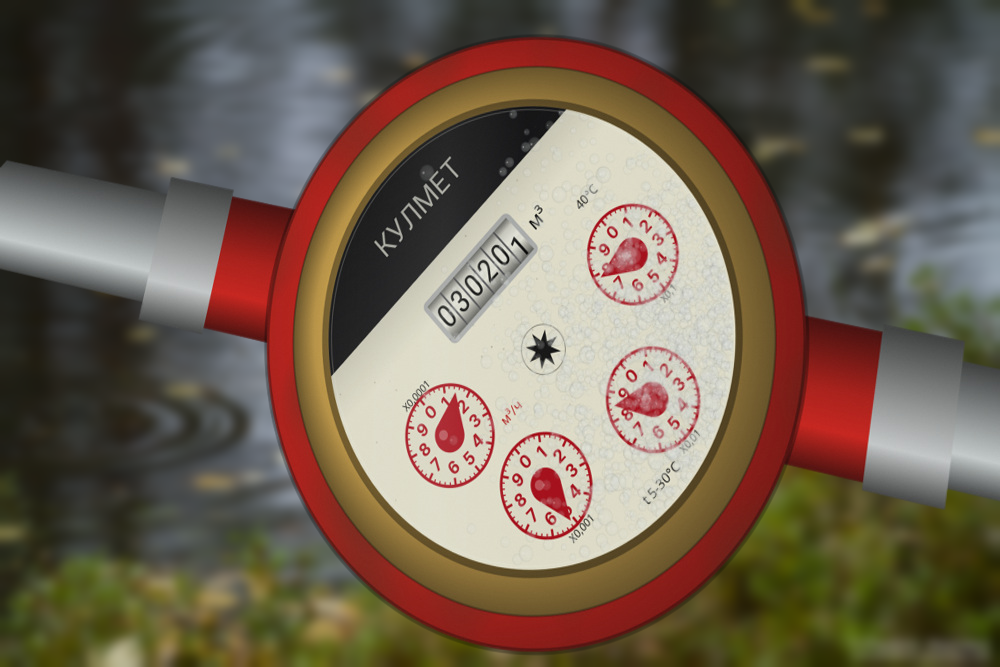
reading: 30200.7851 (m³)
